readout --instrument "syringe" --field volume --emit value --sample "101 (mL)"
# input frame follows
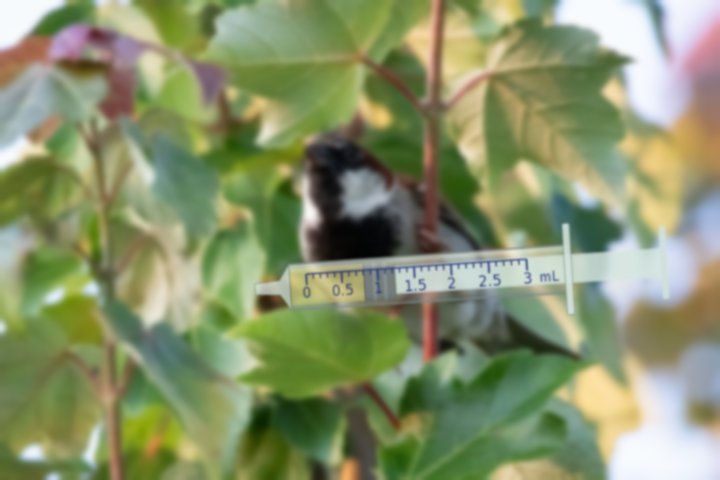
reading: 0.8 (mL)
